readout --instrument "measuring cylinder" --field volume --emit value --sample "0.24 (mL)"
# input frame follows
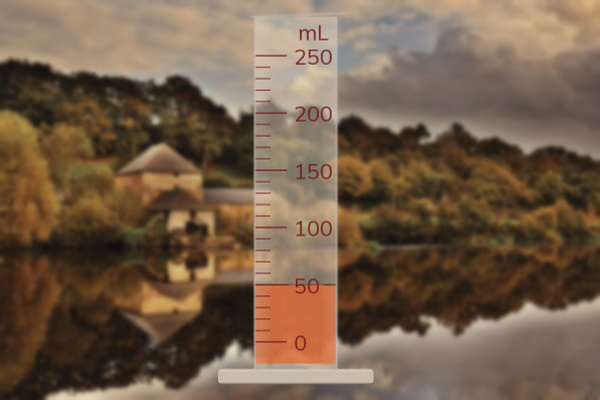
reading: 50 (mL)
